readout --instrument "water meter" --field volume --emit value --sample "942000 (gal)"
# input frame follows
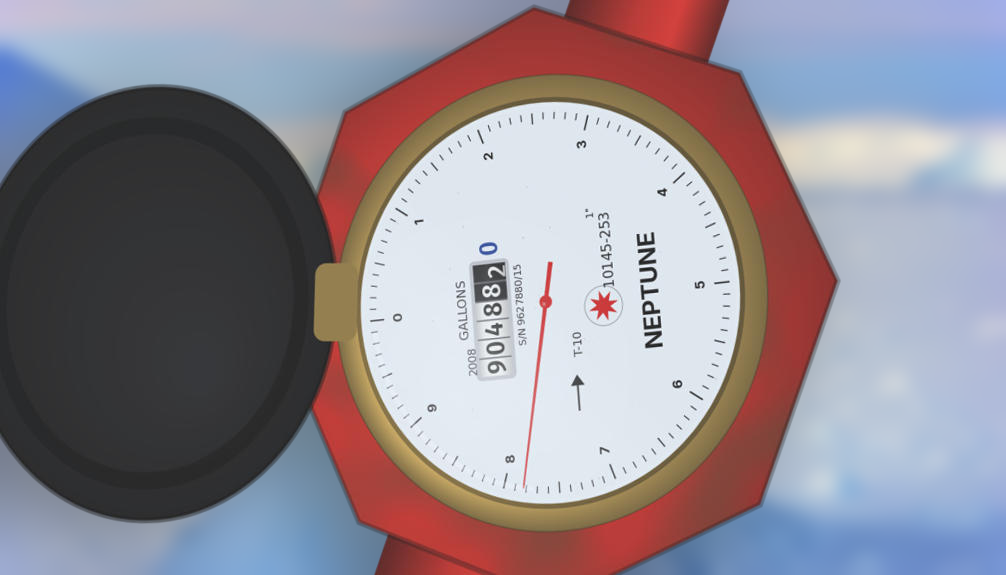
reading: 9048817.8 (gal)
